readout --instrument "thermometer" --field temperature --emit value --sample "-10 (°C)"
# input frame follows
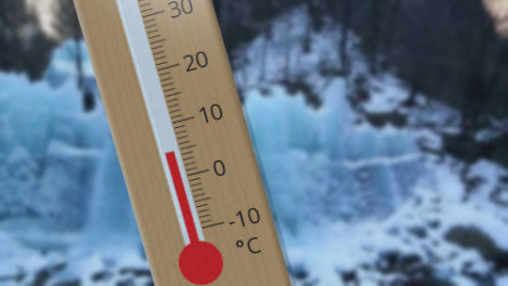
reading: 5 (°C)
